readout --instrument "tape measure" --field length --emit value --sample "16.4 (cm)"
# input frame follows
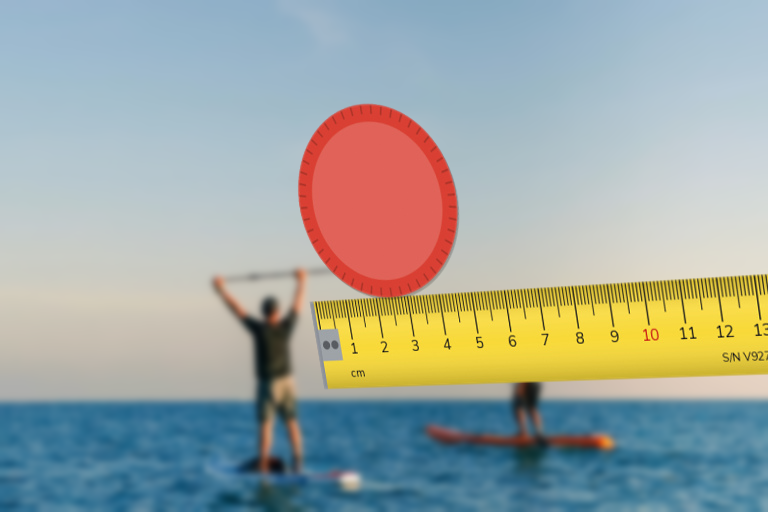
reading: 5 (cm)
